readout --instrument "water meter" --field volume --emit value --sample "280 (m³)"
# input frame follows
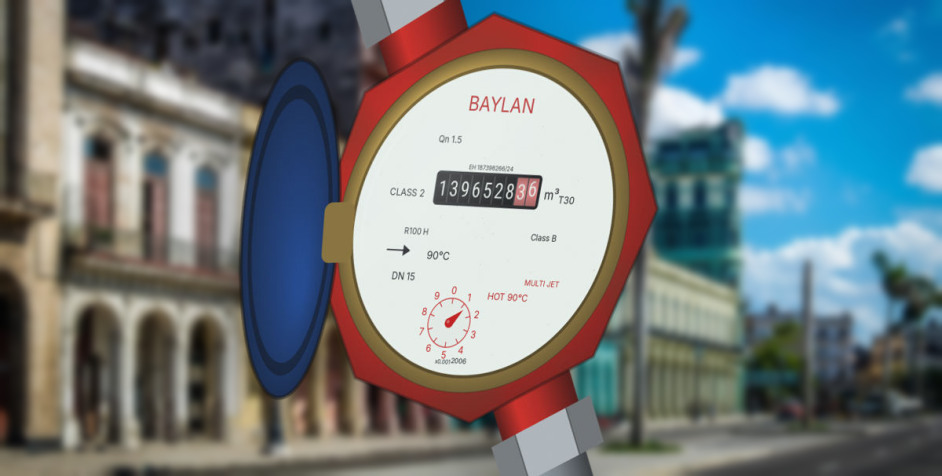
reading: 1396528.361 (m³)
